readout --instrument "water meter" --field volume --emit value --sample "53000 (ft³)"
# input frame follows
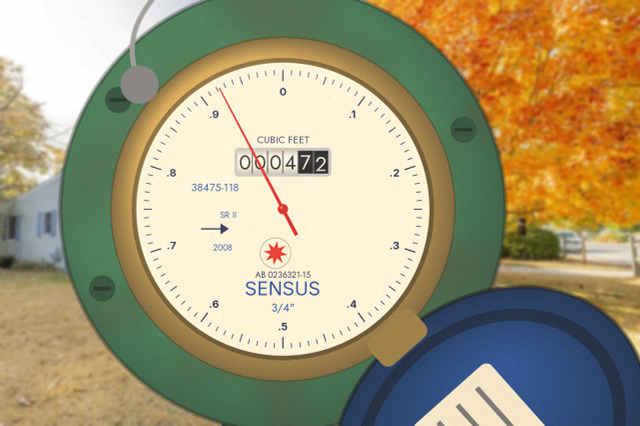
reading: 471.92 (ft³)
